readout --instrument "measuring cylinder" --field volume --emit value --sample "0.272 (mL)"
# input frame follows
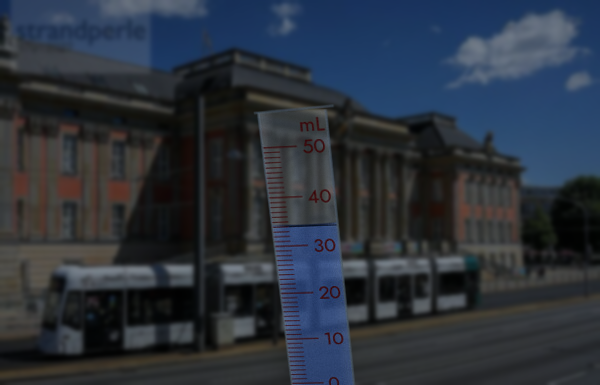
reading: 34 (mL)
